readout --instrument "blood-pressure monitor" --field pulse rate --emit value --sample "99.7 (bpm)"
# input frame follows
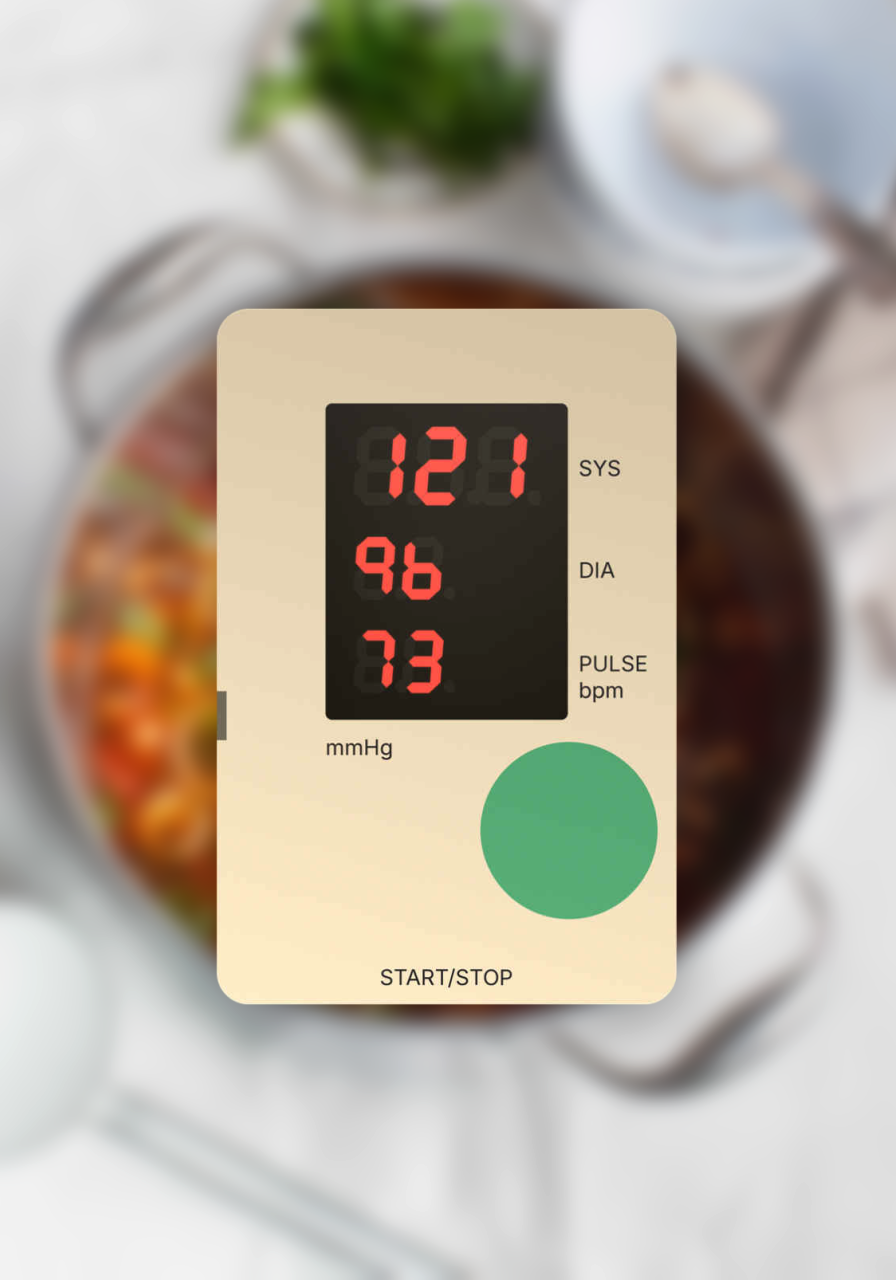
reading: 73 (bpm)
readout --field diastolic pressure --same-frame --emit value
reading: 96 (mmHg)
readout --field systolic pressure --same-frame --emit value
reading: 121 (mmHg)
